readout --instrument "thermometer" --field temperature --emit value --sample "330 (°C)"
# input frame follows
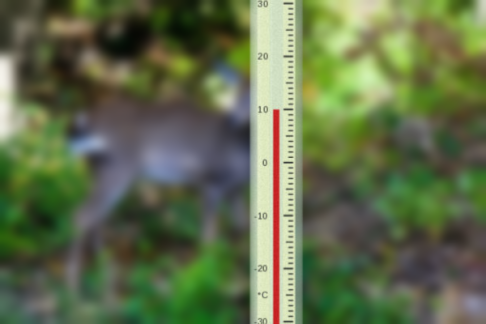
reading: 10 (°C)
